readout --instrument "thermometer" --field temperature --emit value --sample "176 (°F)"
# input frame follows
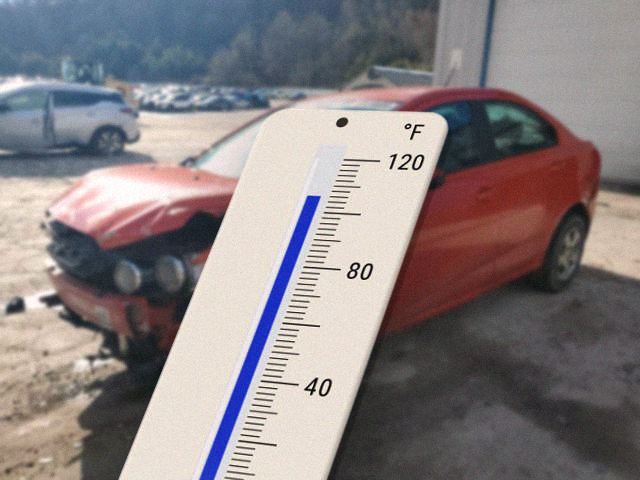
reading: 106 (°F)
